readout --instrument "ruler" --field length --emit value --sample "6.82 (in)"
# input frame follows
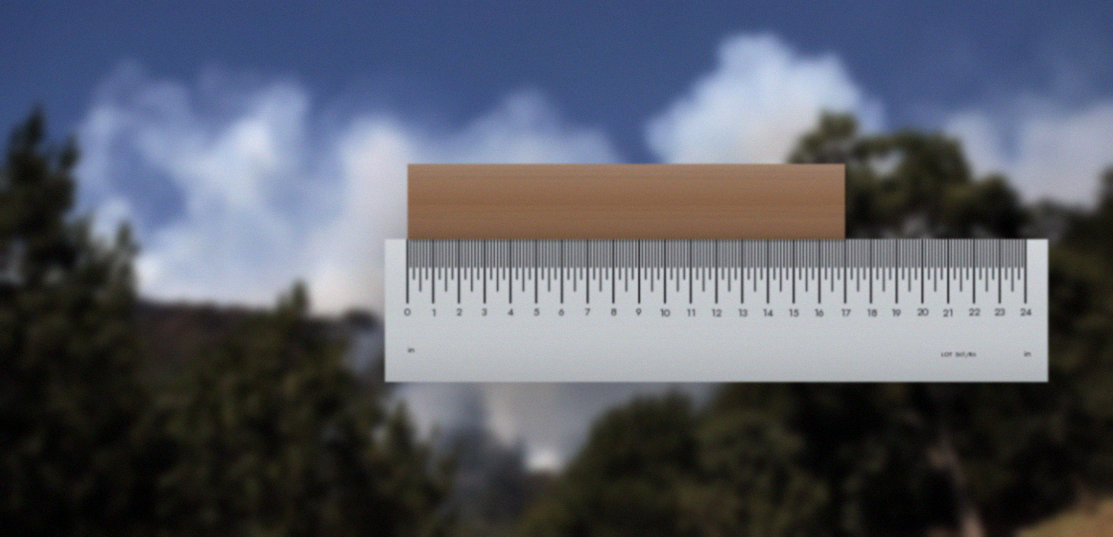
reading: 17 (in)
